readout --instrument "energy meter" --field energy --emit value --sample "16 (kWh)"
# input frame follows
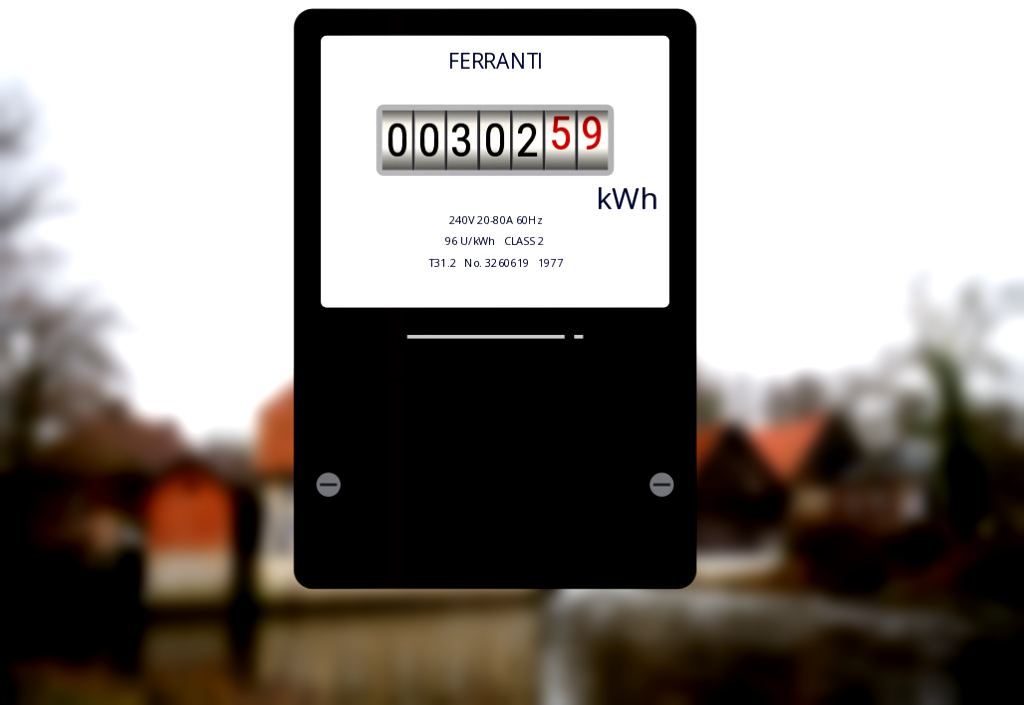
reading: 302.59 (kWh)
